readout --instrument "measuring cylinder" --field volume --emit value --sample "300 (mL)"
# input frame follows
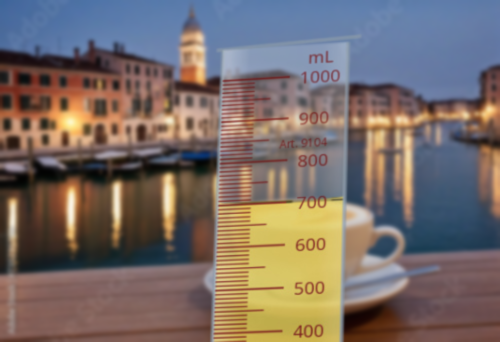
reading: 700 (mL)
